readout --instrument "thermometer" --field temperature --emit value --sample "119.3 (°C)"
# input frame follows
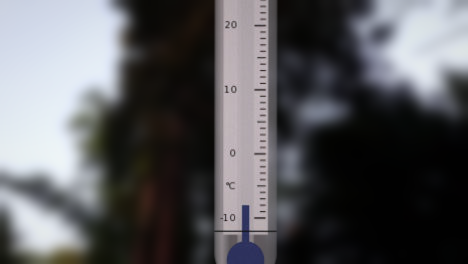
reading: -8 (°C)
